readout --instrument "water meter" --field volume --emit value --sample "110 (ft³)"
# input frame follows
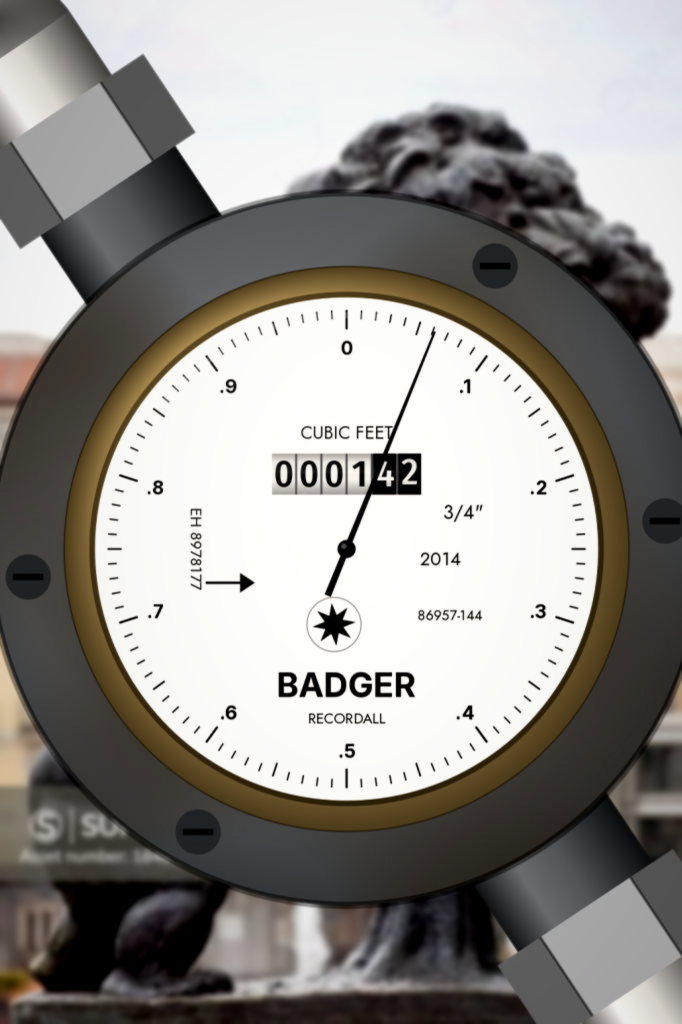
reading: 142.06 (ft³)
